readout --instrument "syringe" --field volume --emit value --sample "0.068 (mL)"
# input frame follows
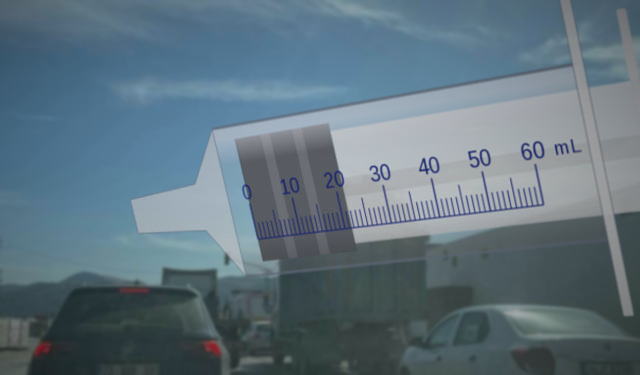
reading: 0 (mL)
